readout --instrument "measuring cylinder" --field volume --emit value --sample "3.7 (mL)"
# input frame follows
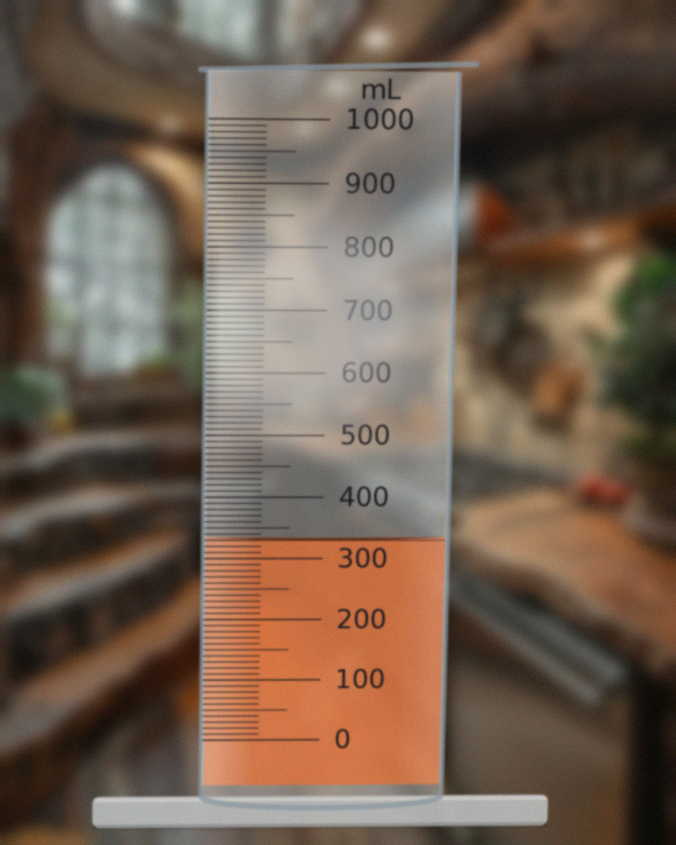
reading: 330 (mL)
